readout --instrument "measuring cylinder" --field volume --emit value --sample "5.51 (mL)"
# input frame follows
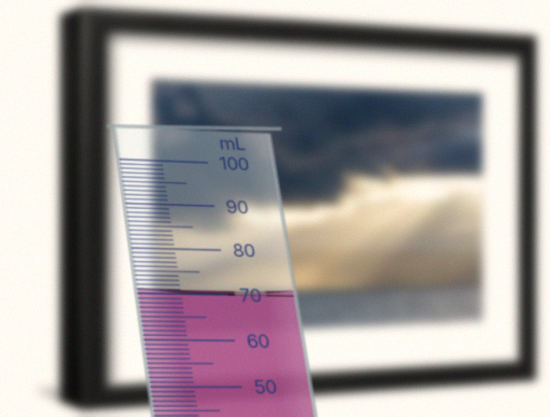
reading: 70 (mL)
